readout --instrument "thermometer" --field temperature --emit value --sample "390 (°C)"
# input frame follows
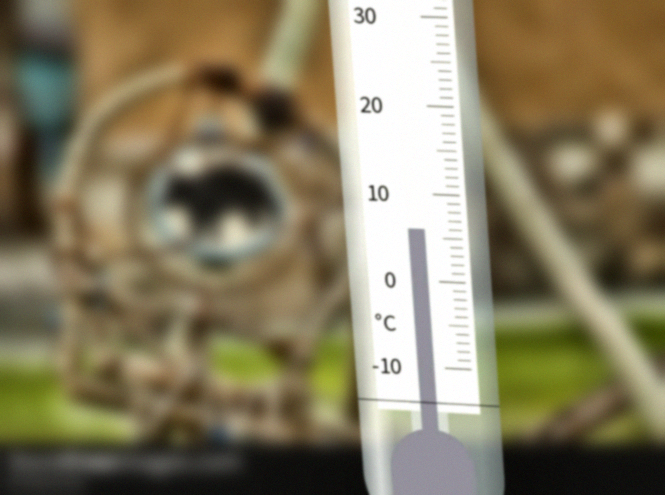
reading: 6 (°C)
